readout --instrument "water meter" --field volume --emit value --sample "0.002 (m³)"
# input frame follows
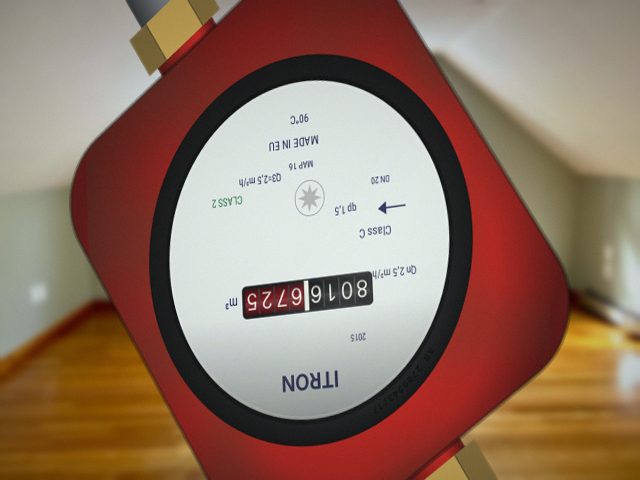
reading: 8016.6725 (m³)
